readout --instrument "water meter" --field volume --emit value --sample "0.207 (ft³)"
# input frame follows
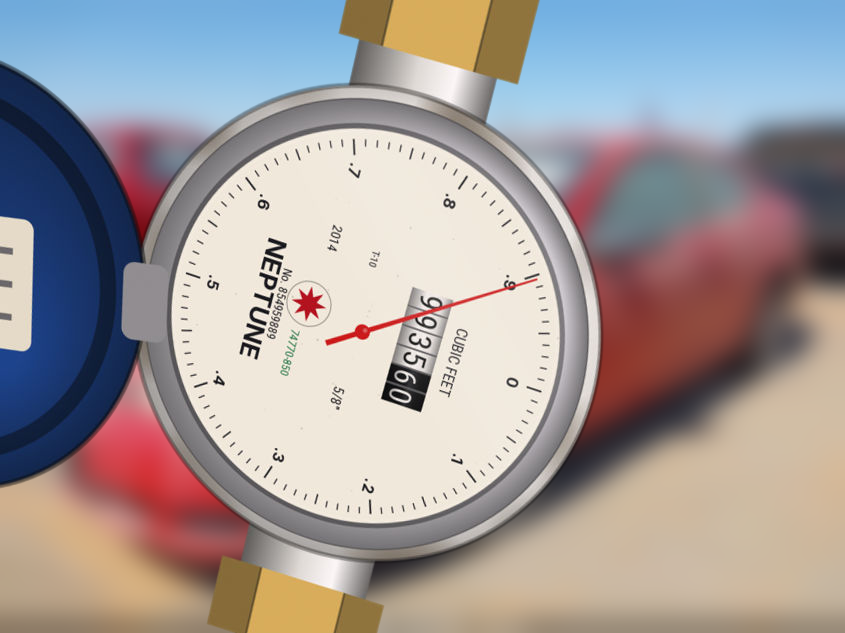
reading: 993559.90 (ft³)
